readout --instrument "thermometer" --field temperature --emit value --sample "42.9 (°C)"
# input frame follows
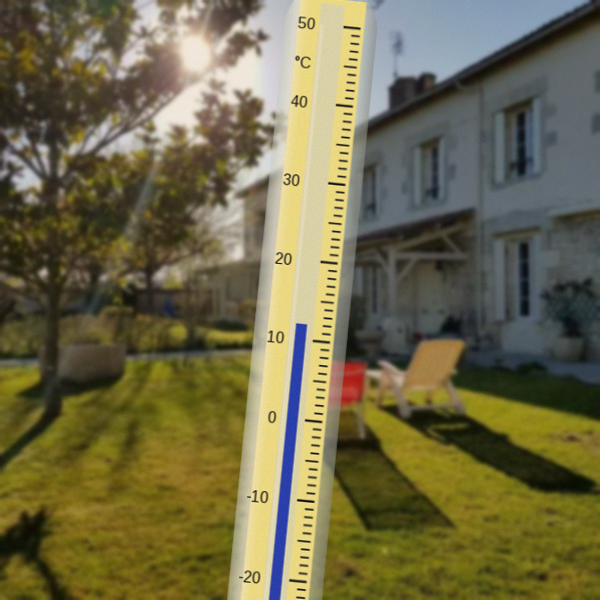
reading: 12 (°C)
